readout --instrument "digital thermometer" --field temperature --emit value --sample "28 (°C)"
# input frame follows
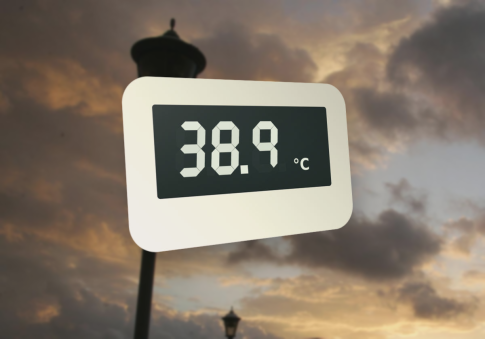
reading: 38.9 (°C)
